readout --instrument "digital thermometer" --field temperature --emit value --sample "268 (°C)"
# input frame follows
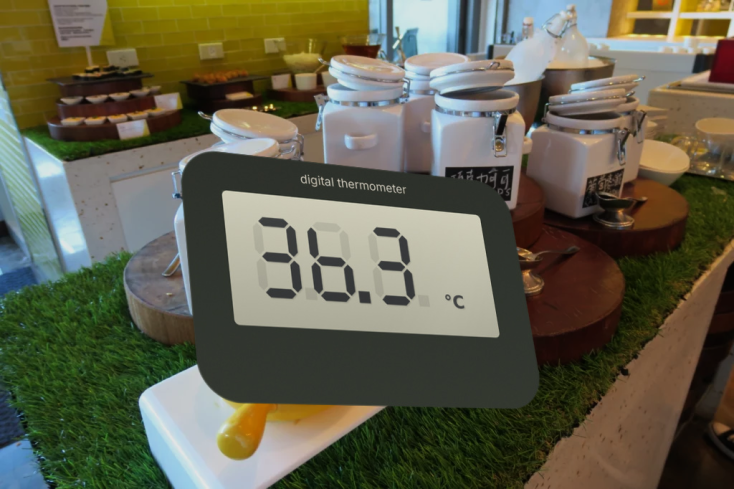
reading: 36.3 (°C)
